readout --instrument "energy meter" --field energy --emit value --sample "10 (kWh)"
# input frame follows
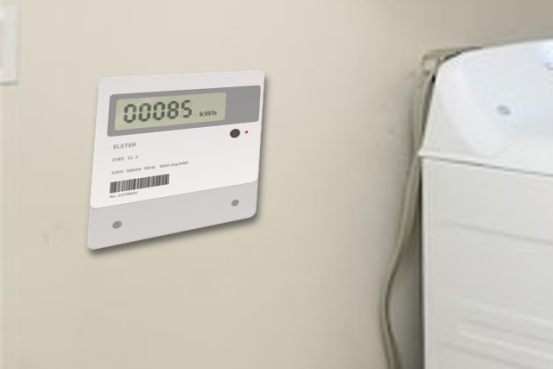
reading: 85 (kWh)
